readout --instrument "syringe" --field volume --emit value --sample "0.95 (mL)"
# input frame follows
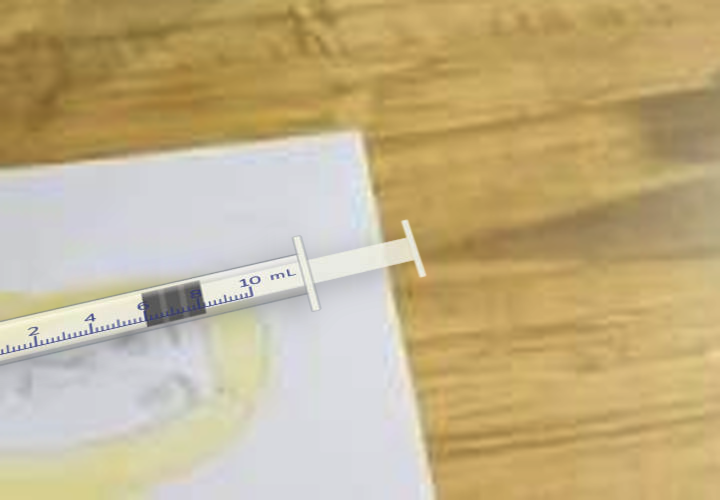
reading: 6 (mL)
